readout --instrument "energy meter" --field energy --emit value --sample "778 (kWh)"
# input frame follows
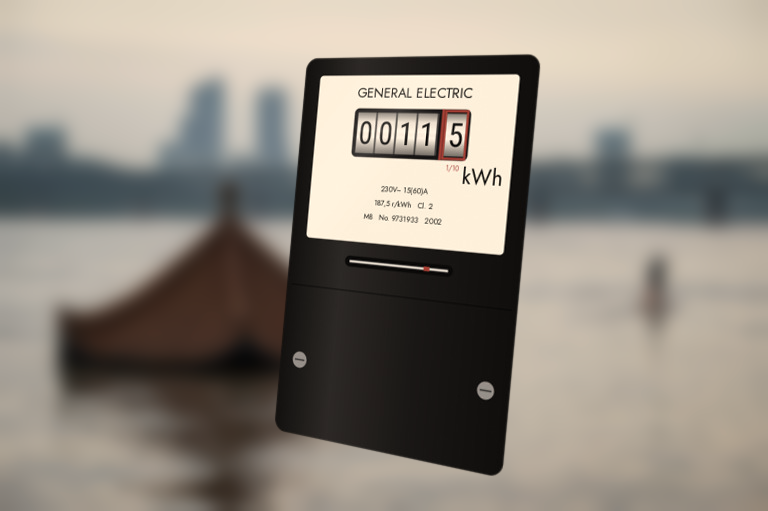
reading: 11.5 (kWh)
